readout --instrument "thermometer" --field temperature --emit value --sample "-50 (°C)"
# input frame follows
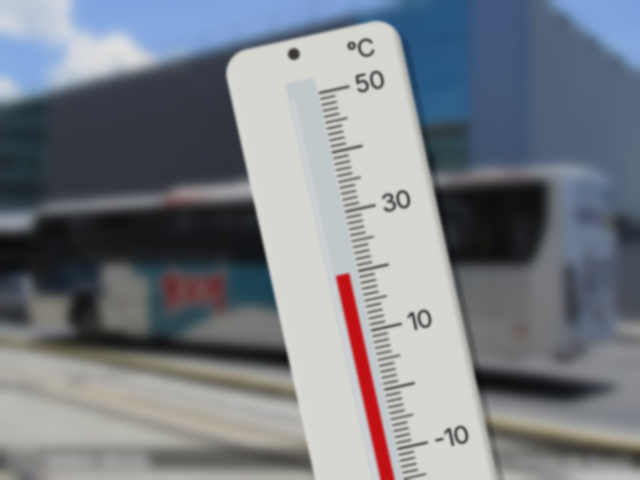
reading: 20 (°C)
